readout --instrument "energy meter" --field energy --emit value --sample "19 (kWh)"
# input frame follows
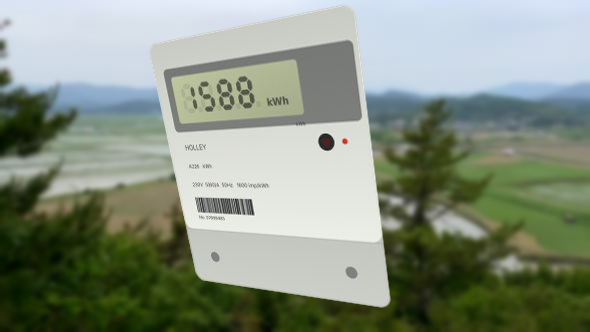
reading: 1588 (kWh)
